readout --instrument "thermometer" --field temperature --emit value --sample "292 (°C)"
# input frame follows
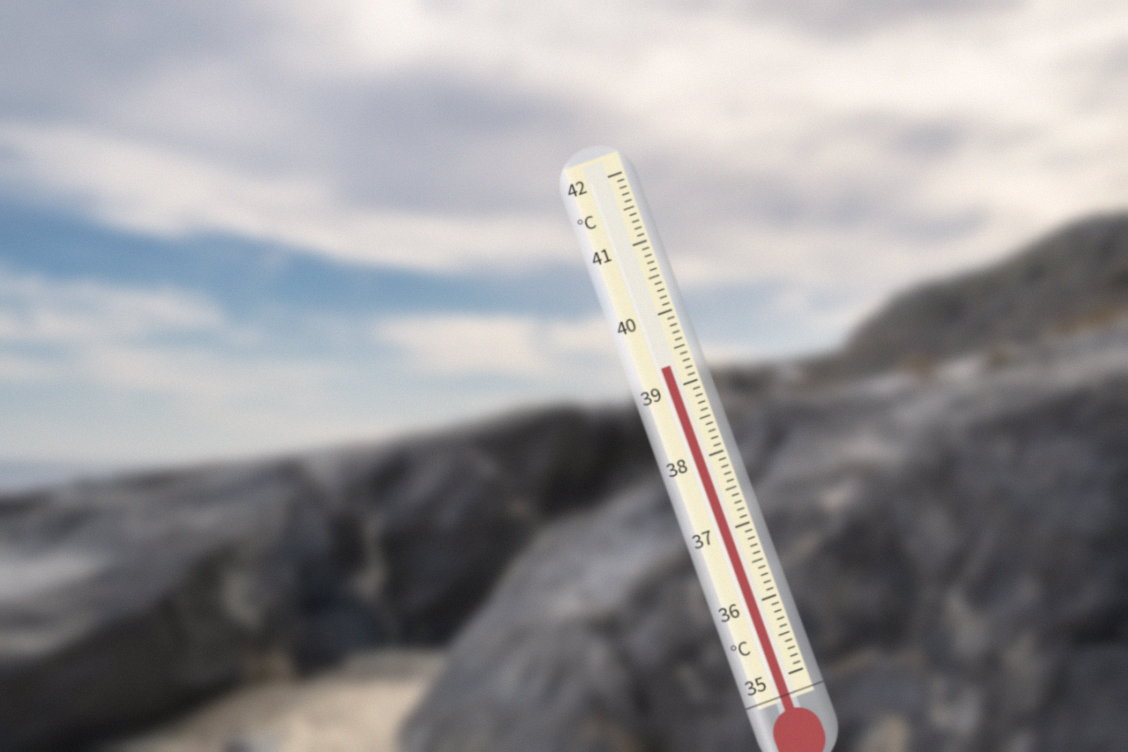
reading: 39.3 (°C)
